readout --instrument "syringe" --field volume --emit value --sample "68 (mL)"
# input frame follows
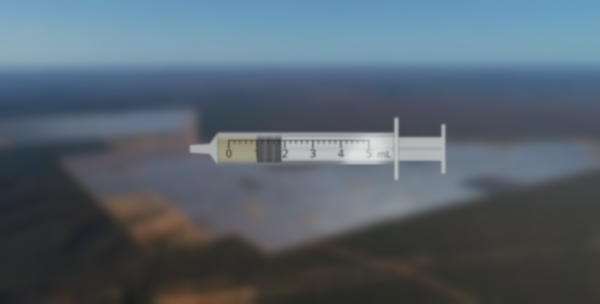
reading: 1 (mL)
